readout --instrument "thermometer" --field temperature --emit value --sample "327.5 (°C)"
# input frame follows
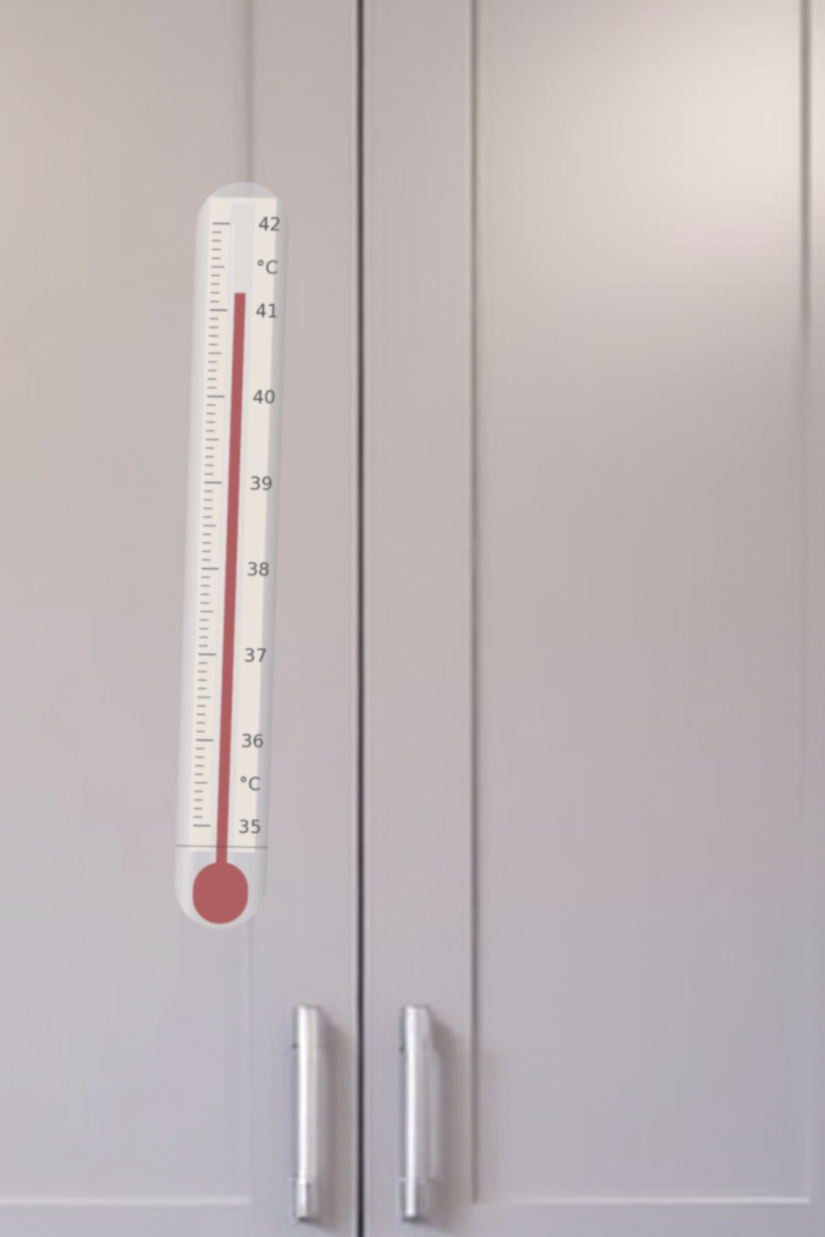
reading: 41.2 (°C)
